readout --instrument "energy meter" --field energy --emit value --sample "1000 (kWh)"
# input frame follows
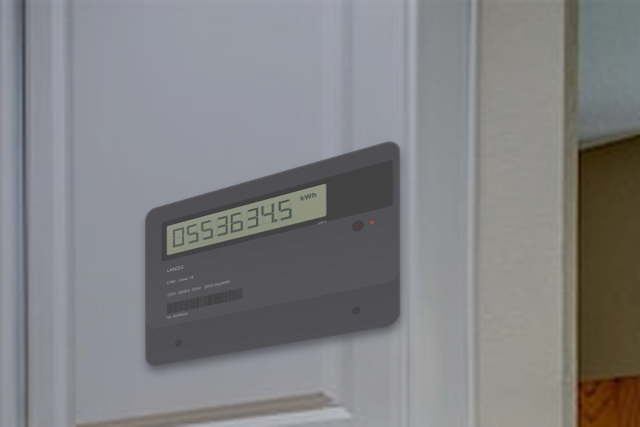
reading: 553634.5 (kWh)
